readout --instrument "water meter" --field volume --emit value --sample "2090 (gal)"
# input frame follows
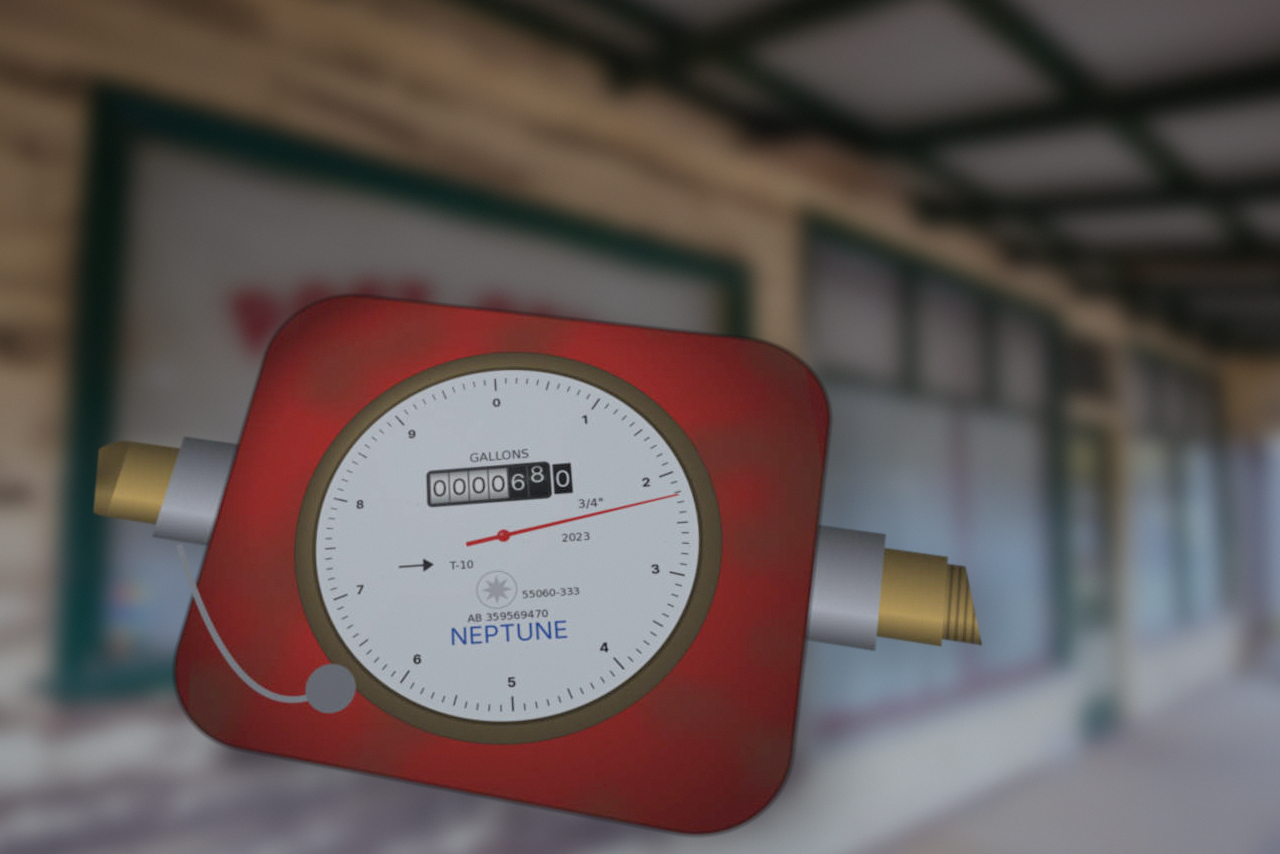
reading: 682.2 (gal)
